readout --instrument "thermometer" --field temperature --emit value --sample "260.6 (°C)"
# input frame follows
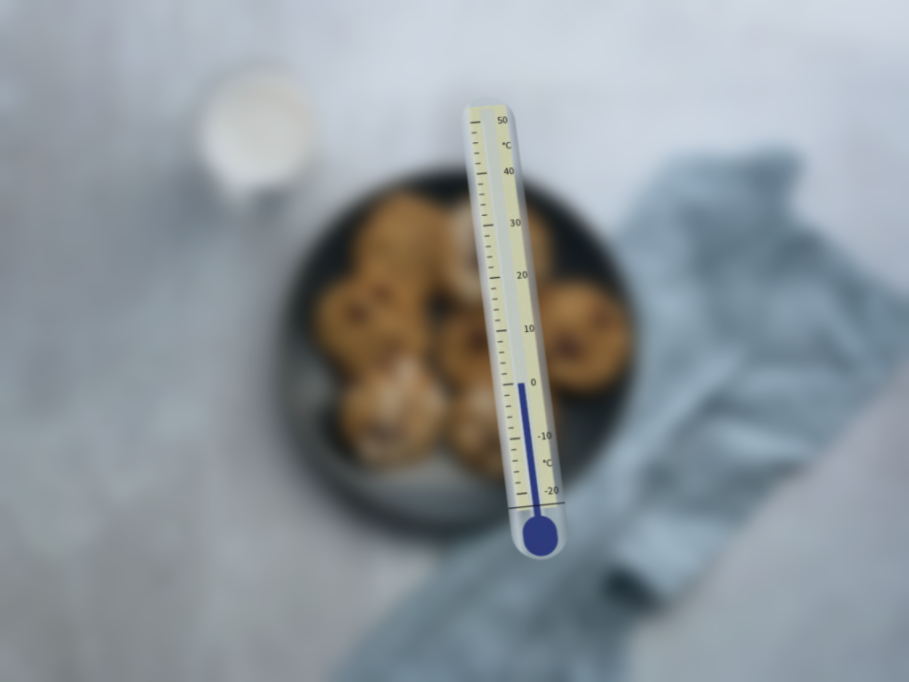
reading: 0 (°C)
